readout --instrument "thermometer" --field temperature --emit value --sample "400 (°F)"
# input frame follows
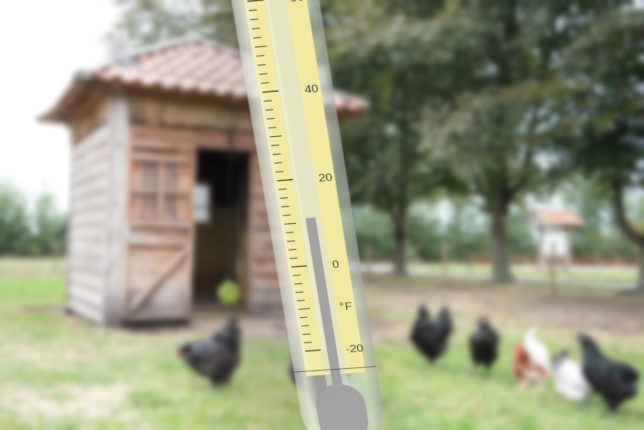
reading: 11 (°F)
